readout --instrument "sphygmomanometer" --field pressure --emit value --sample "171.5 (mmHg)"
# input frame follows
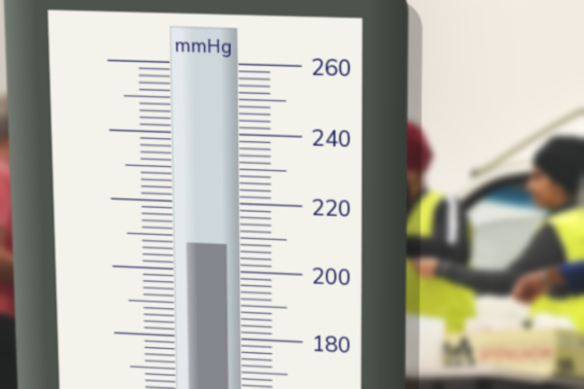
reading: 208 (mmHg)
